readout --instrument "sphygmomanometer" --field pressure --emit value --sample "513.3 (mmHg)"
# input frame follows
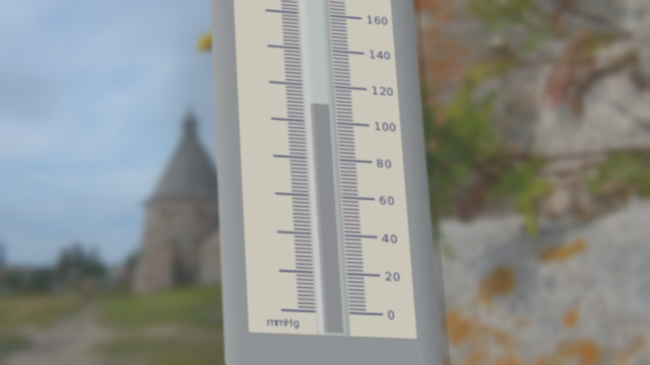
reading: 110 (mmHg)
